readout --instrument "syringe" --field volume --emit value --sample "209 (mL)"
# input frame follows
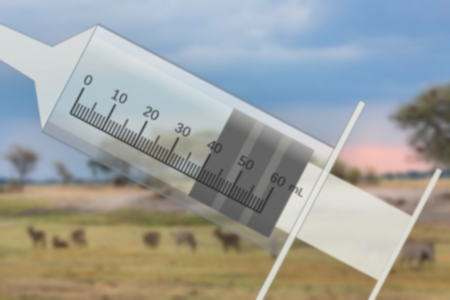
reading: 40 (mL)
